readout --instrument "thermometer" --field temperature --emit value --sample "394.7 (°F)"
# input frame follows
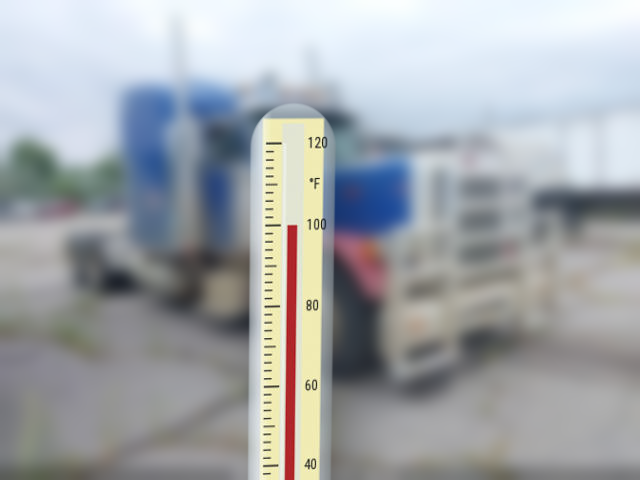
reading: 100 (°F)
